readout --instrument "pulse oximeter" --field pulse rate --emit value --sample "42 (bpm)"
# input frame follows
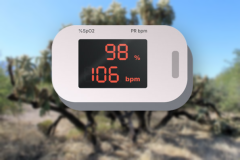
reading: 106 (bpm)
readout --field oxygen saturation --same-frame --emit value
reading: 98 (%)
